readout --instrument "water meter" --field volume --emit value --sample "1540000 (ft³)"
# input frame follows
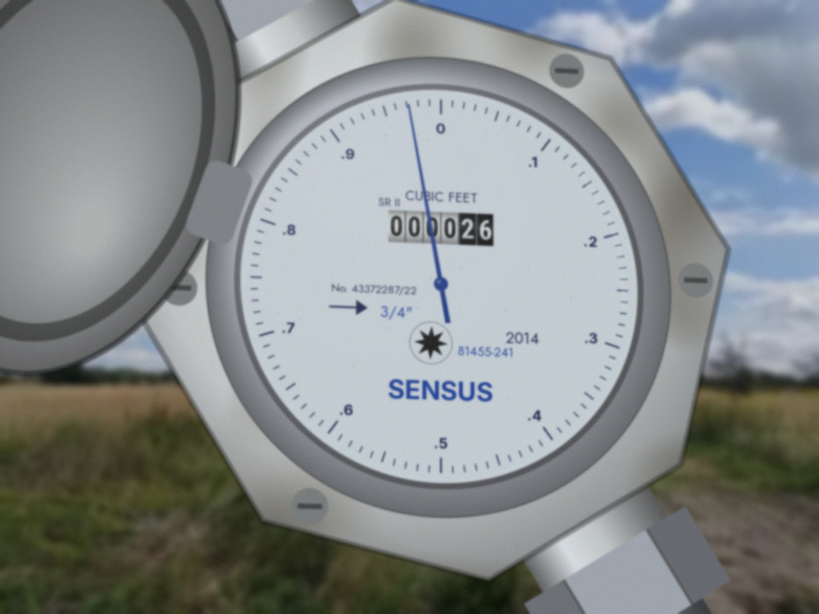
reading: 25.97 (ft³)
